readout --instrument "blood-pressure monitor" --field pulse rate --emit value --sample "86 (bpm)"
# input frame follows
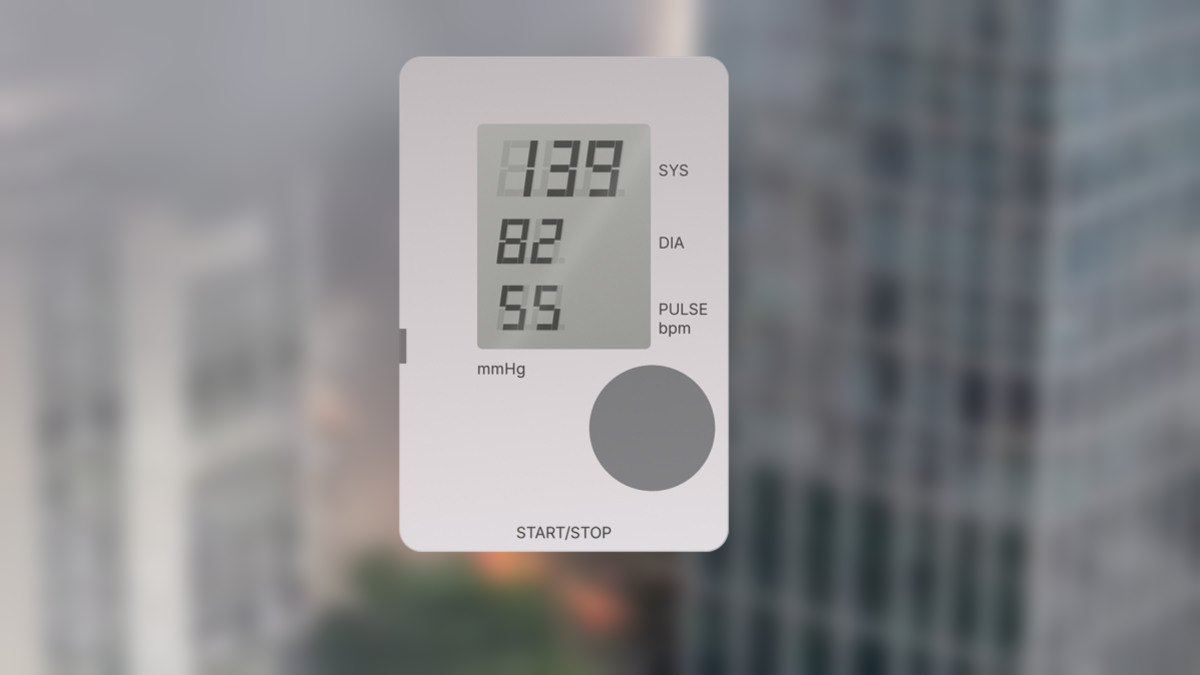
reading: 55 (bpm)
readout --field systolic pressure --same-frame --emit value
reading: 139 (mmHg)
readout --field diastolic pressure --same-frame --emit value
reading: 82 (mmHg)
